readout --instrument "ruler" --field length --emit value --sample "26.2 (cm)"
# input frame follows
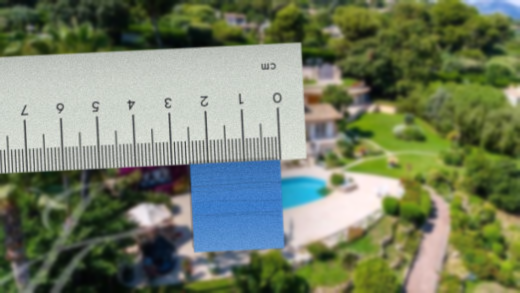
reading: 2.5 (cm)
